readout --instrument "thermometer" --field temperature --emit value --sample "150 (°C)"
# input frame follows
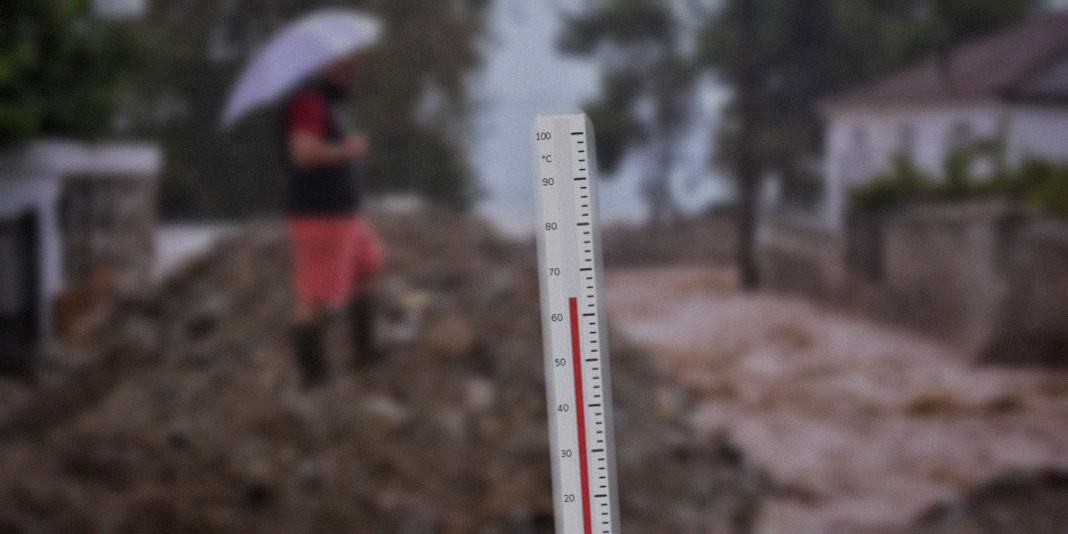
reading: 64 (°C)
